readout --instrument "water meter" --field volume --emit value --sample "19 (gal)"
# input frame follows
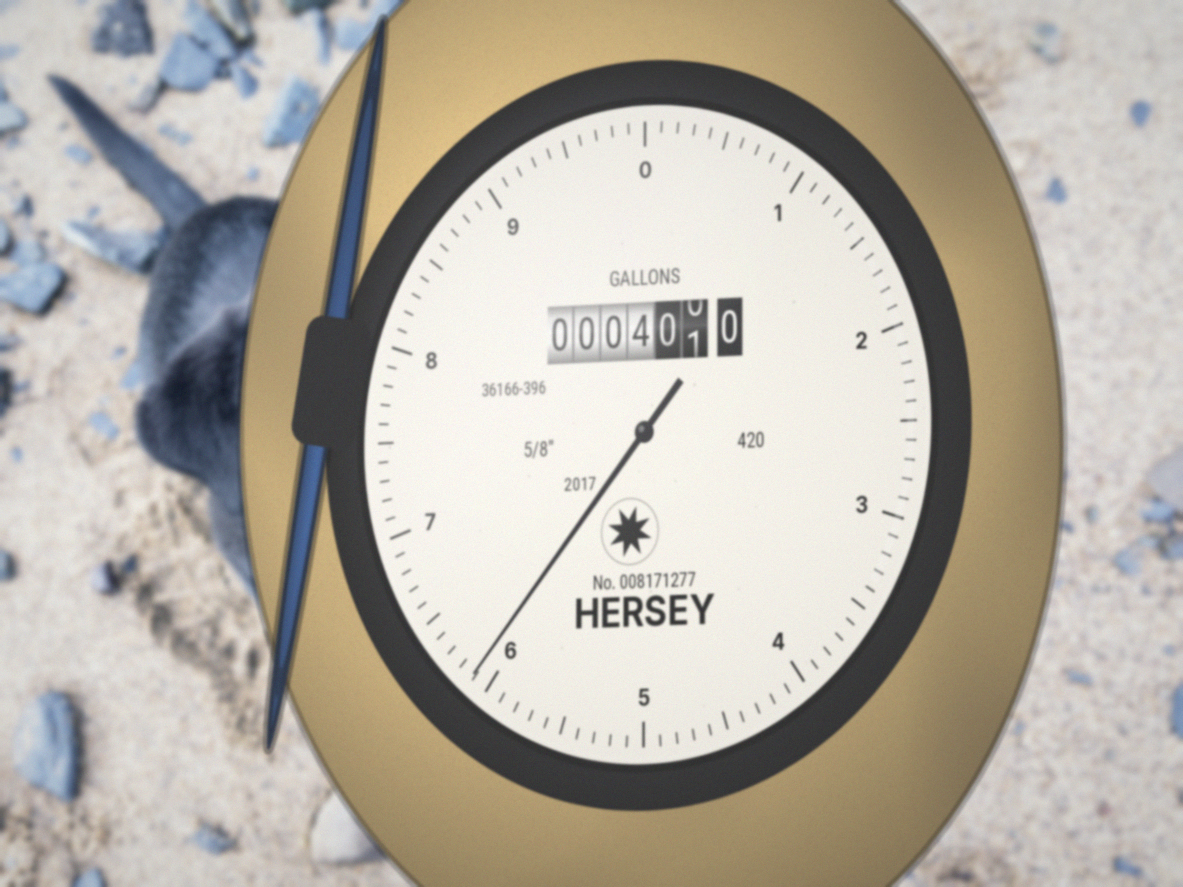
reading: 4006.1 (gal)
